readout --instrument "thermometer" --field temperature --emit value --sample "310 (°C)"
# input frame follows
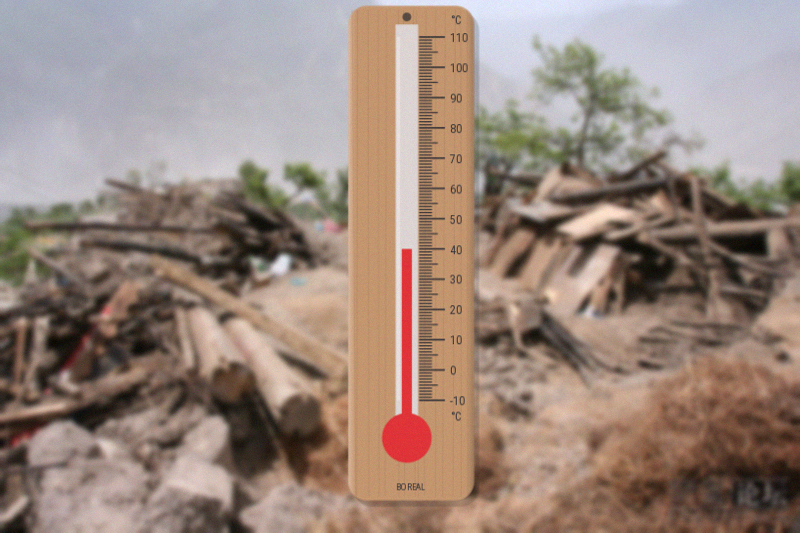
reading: 40 (°C)
